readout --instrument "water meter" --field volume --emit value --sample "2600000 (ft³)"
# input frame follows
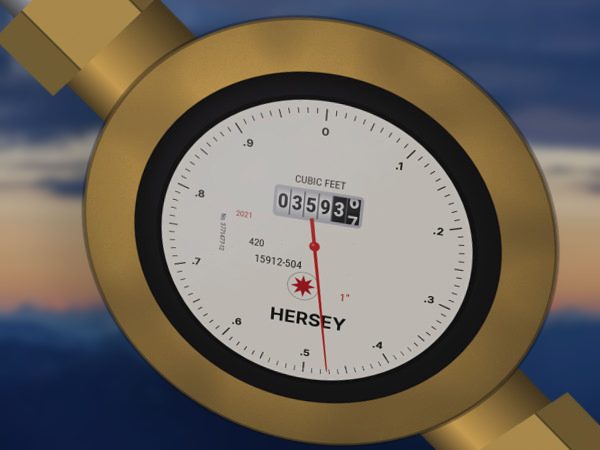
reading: 35936.47 (ft³)
